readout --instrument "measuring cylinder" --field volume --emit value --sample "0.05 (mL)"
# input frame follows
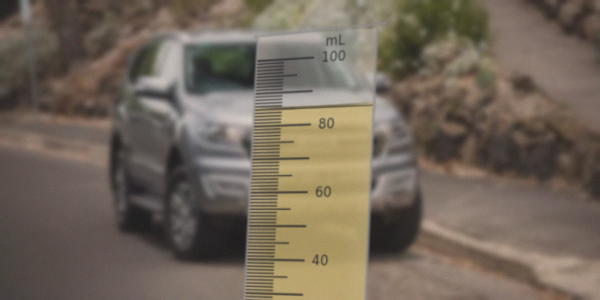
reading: 85 (mL)
